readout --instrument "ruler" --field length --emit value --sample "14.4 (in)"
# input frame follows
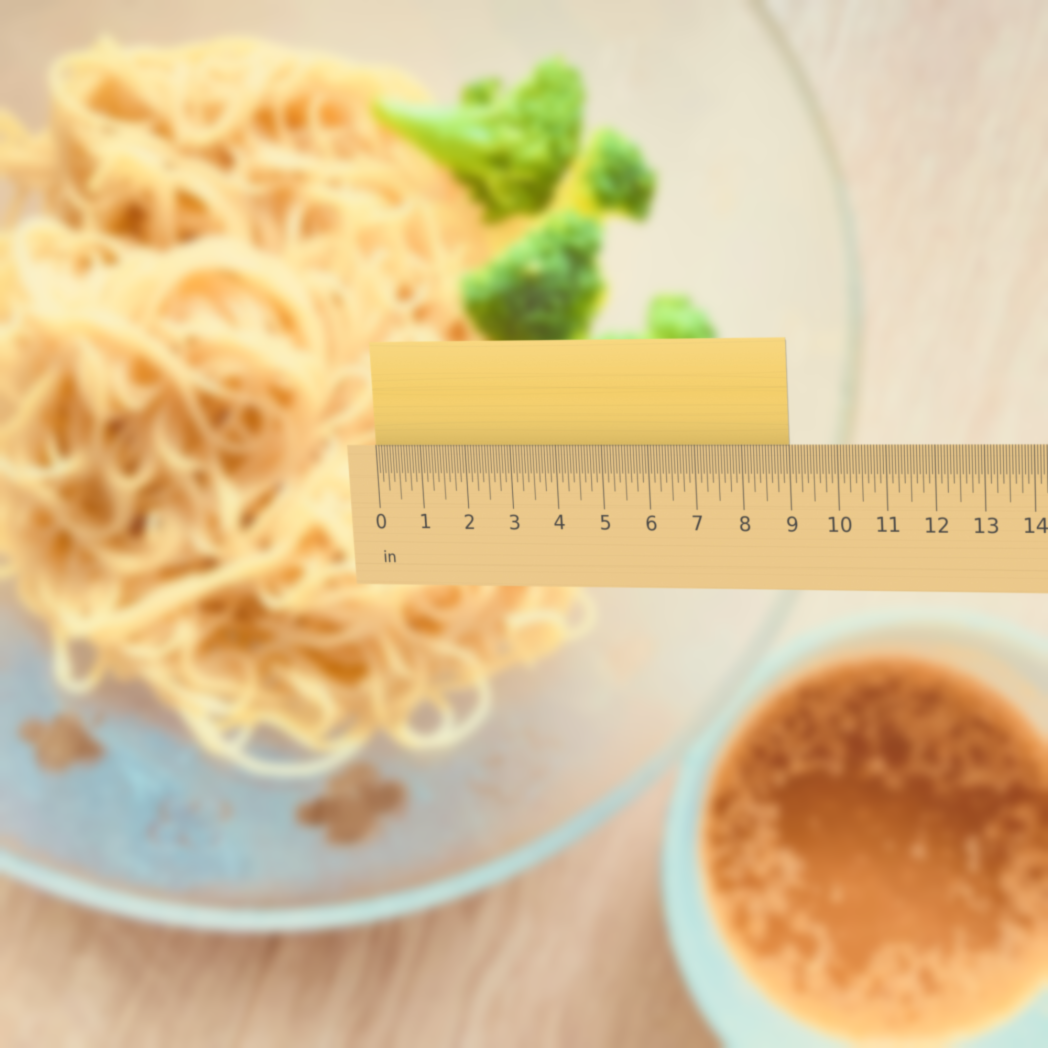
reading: 9 (in)
